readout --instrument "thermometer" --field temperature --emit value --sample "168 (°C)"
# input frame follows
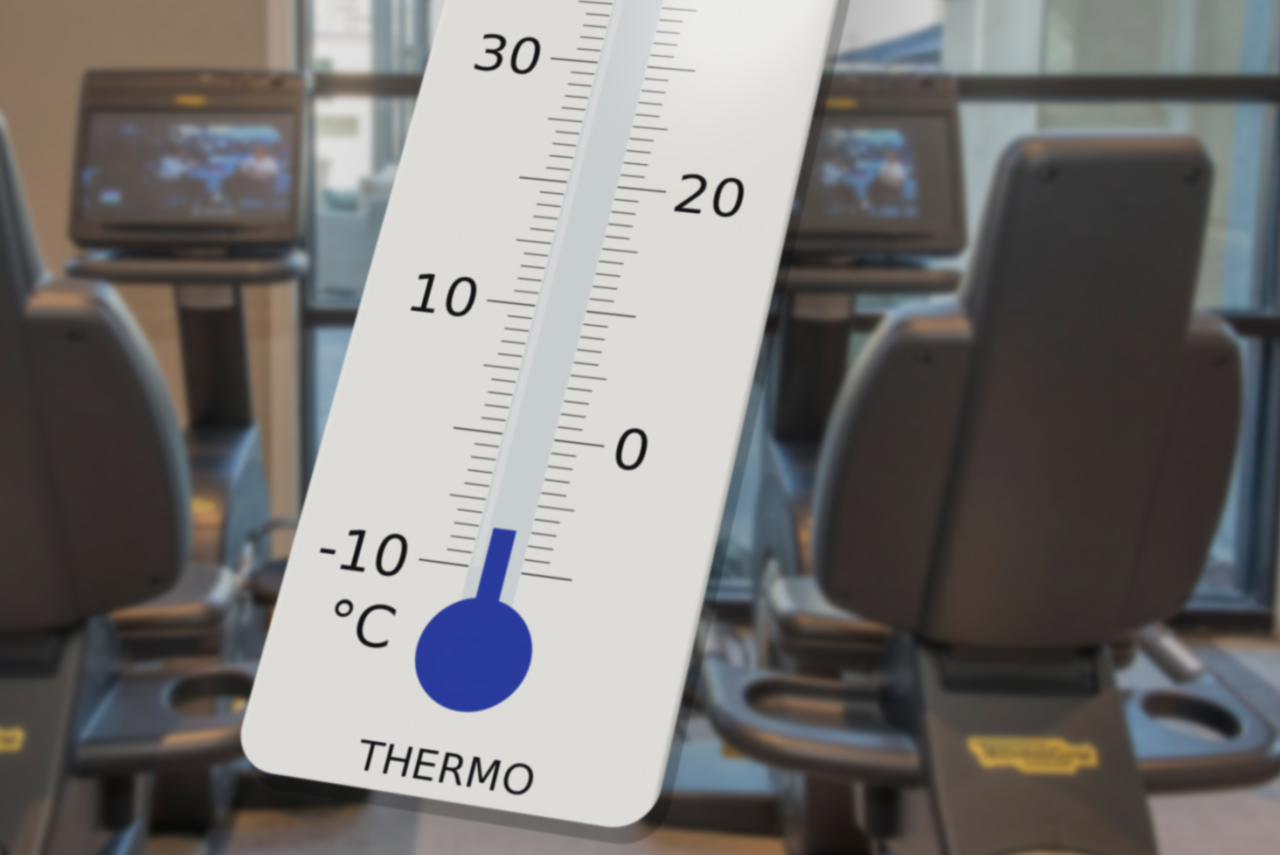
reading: -7 (°C)
